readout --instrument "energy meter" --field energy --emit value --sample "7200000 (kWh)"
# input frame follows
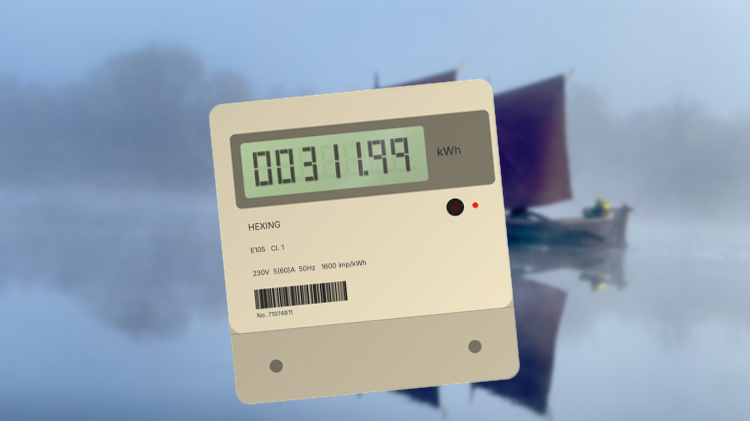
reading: 311.99 (kWh)
